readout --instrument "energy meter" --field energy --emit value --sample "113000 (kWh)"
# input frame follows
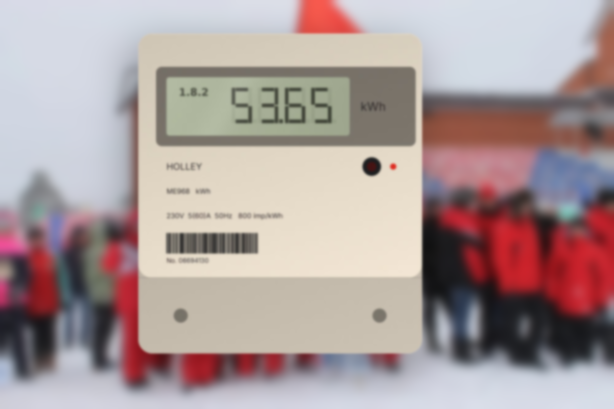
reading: 53.65 (kWh)
